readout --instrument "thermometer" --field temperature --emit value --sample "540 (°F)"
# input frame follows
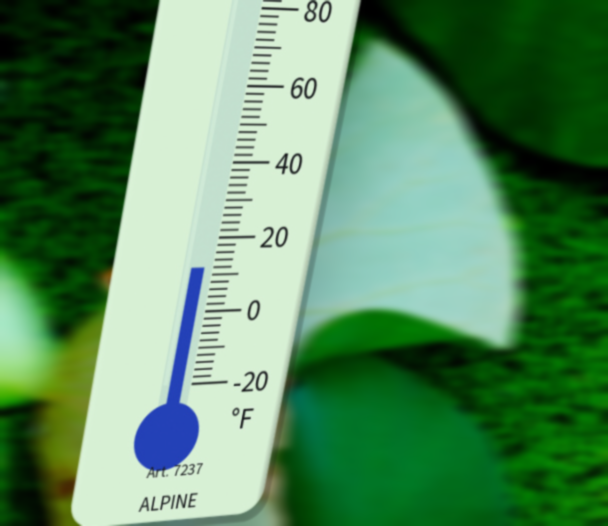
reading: 12 (°F)
